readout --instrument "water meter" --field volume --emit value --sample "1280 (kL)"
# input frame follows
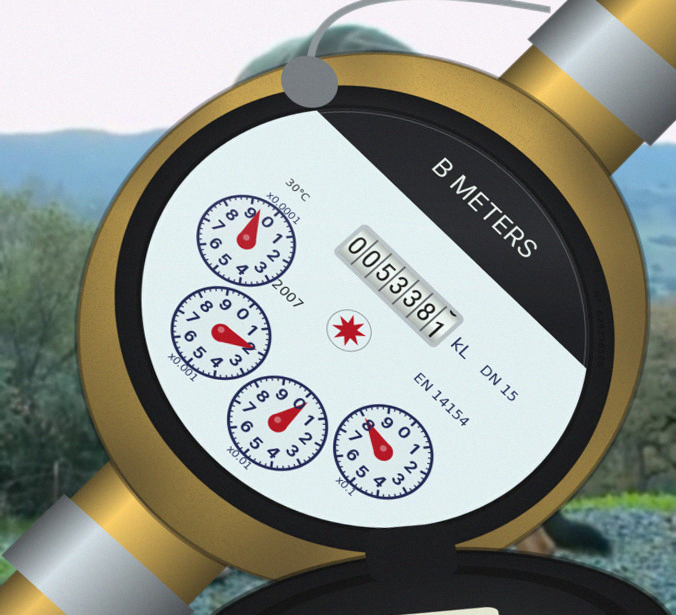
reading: 53380.8019 (kL)
